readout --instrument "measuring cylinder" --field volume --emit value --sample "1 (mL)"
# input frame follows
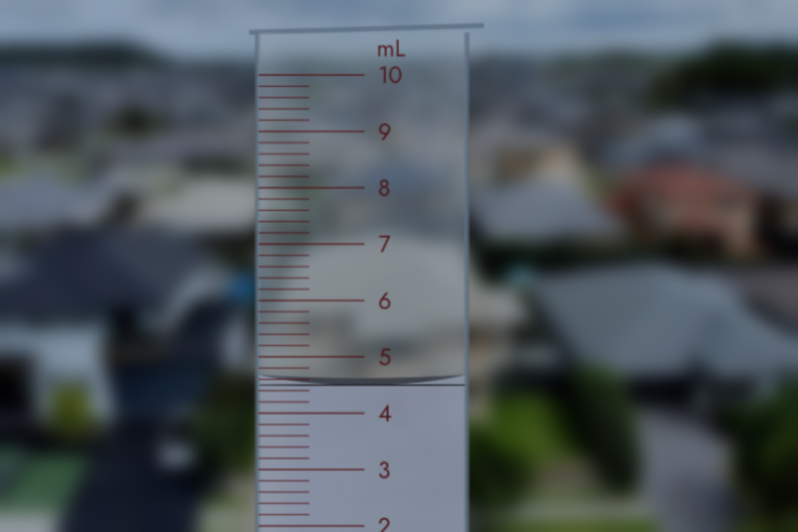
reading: 4.5 (mL)
